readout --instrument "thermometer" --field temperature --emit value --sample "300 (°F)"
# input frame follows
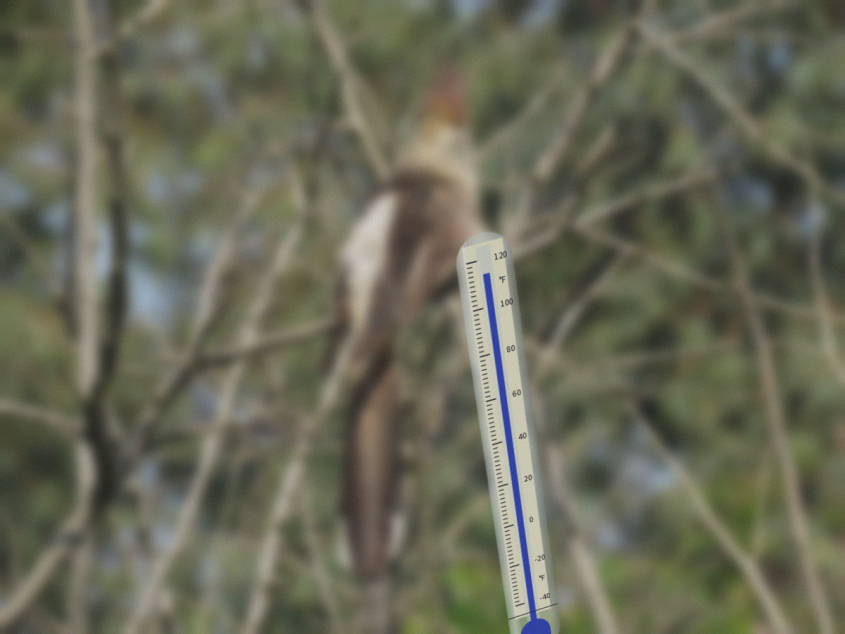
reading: 114 (°F)
